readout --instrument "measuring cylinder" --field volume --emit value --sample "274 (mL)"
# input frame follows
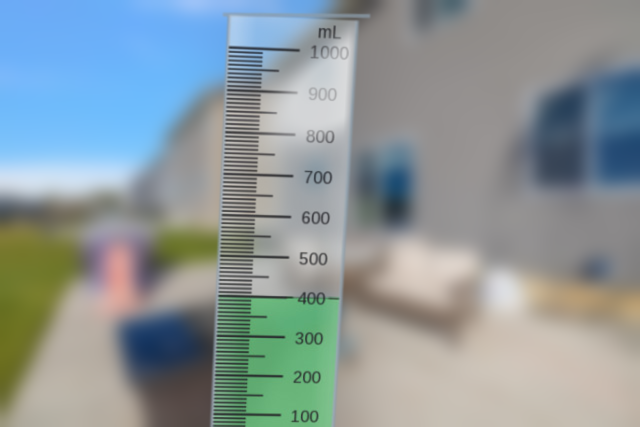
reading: 400 (mL)
